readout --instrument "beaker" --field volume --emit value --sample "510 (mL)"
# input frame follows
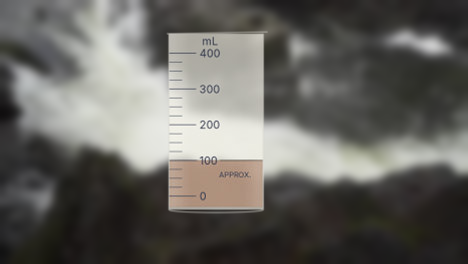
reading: 100 (mL)
